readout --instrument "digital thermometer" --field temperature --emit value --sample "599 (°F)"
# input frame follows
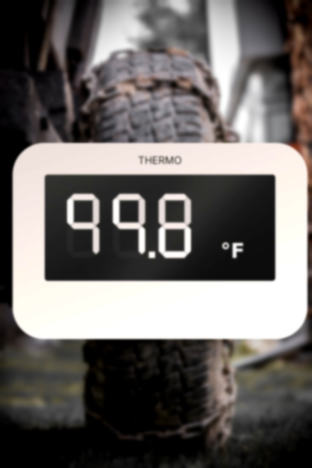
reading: 99.8 (°F)
